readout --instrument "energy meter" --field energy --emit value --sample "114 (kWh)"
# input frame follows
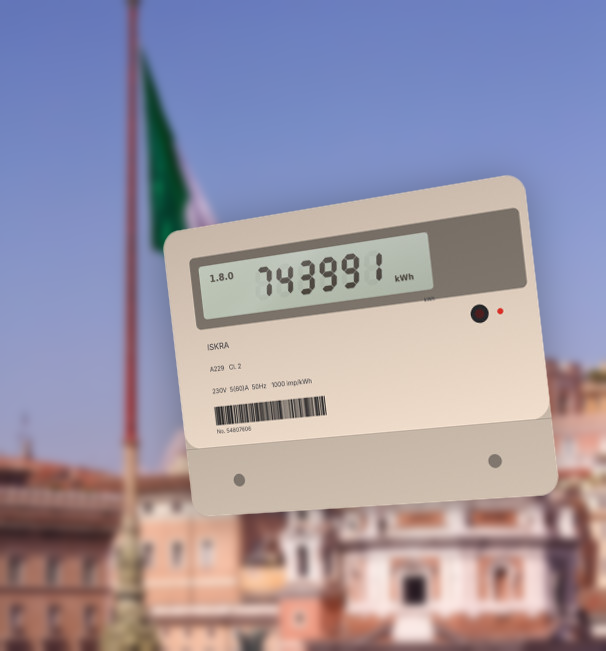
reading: 743991 (kWh)
